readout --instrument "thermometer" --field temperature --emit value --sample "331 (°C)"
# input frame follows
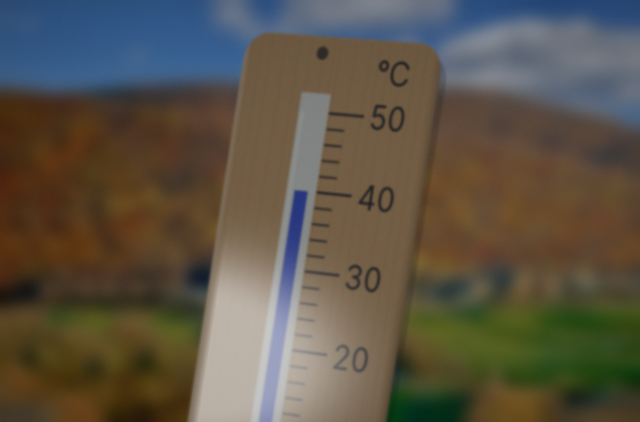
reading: 40 (°C)
